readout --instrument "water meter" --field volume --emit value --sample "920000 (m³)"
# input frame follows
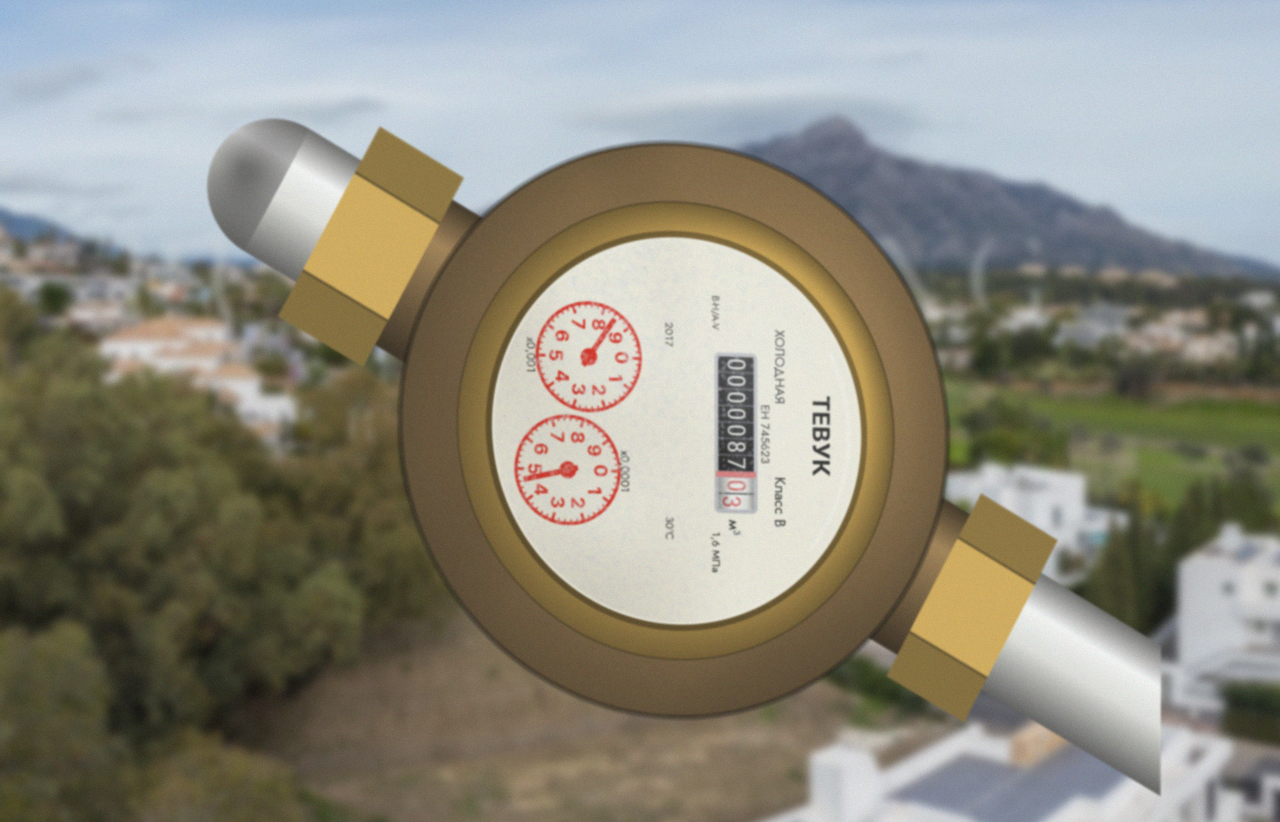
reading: 87.0284 (m³)
